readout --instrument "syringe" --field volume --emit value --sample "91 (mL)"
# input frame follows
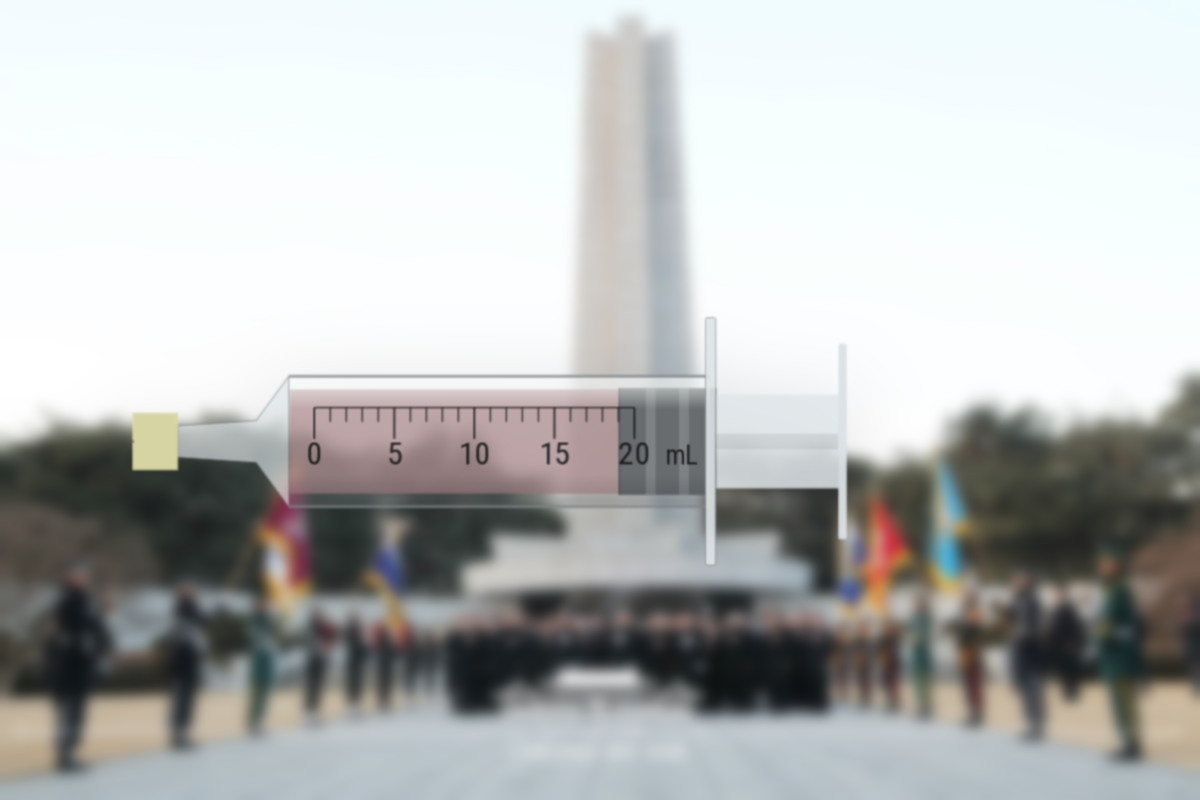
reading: 19 (mL)
